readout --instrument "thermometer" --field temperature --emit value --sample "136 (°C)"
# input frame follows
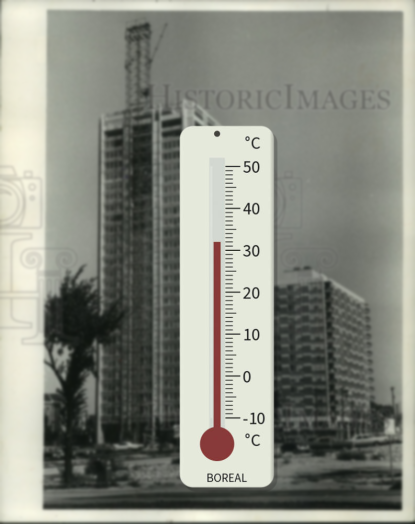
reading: 32 (°C)
